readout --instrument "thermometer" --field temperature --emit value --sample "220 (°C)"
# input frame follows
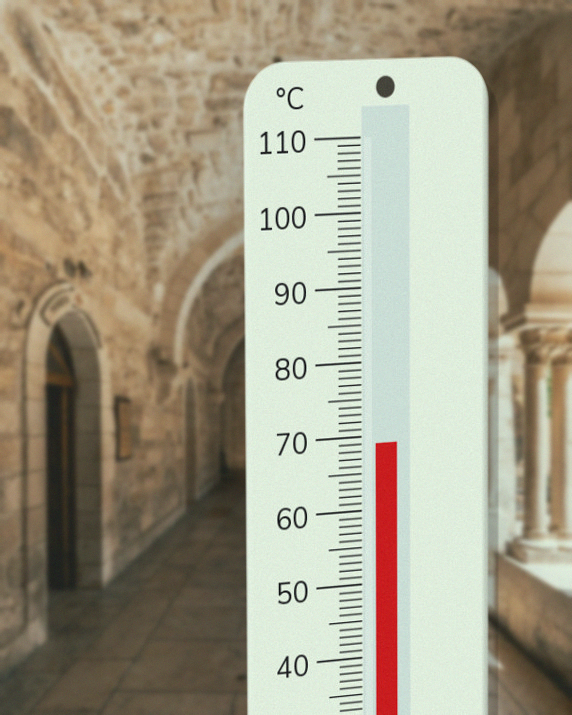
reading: 69 (°C)
